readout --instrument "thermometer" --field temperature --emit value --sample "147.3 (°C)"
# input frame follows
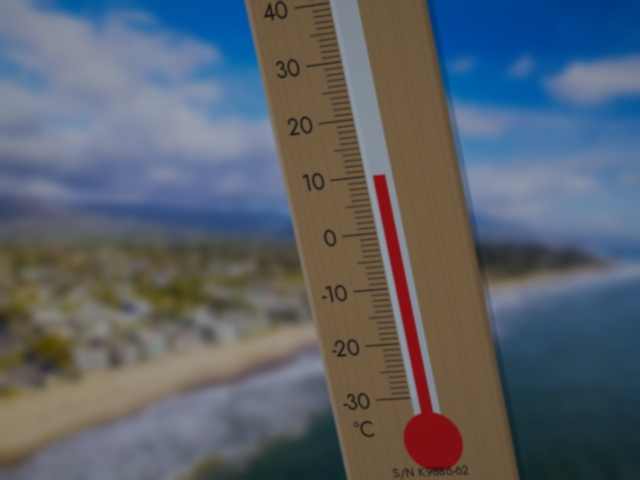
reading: 10 (°C)
